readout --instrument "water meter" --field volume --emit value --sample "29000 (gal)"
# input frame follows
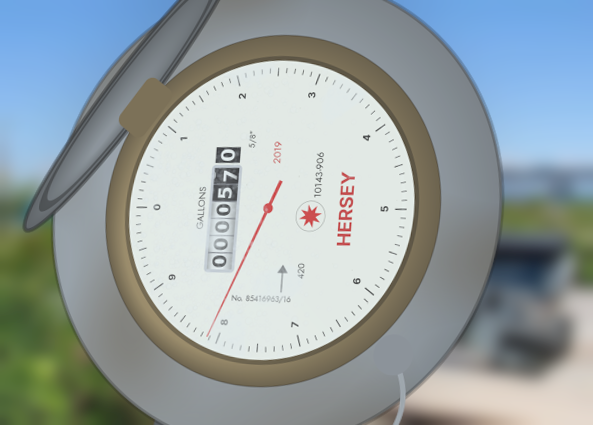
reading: 568.1 (gal)
